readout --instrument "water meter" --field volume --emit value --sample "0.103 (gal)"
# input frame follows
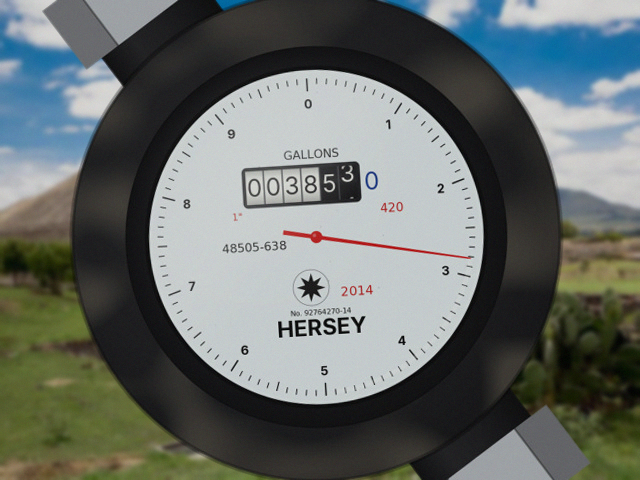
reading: 38532.8 (gal)
